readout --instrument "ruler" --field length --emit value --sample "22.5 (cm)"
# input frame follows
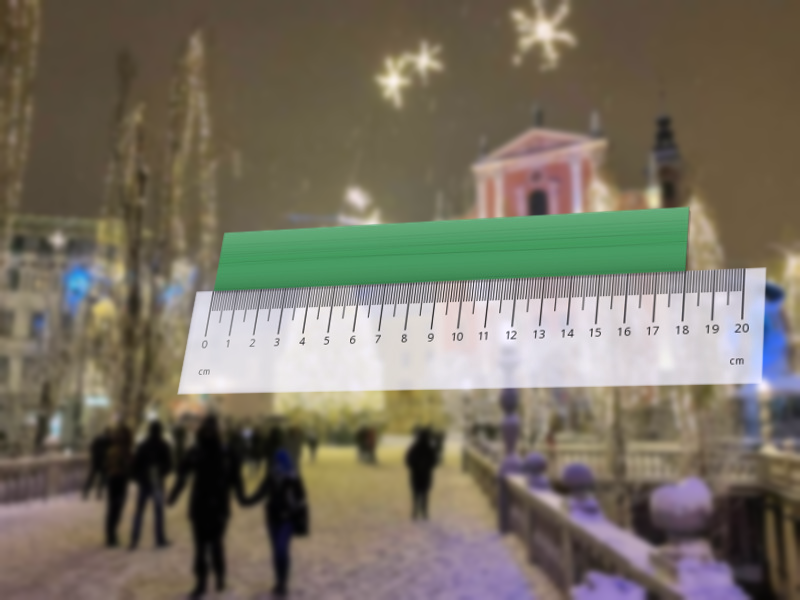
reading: 18 (cm)
